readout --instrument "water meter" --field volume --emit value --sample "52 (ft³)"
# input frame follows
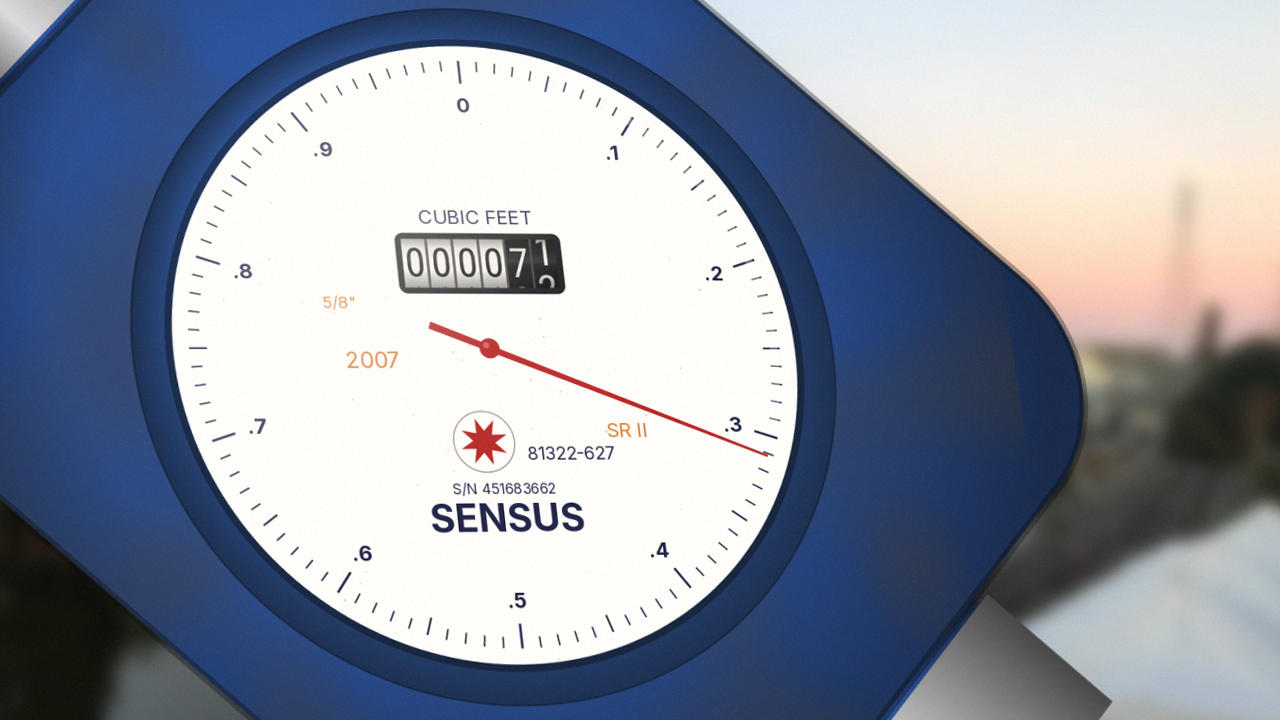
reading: 71.31 (ft³)
